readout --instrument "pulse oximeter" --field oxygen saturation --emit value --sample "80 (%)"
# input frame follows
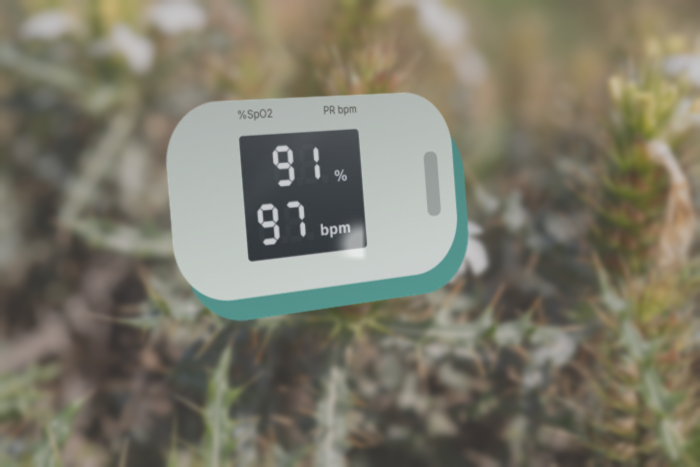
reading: 91 (%)
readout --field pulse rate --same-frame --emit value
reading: 97 (bpm)
